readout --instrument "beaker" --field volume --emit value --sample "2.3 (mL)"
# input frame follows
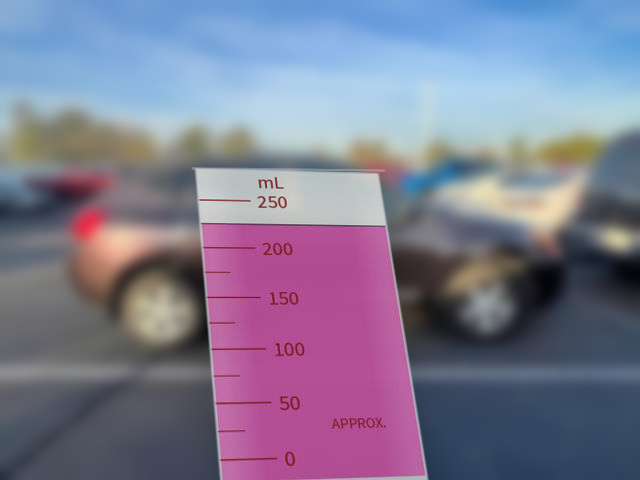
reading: 225 (mL)
